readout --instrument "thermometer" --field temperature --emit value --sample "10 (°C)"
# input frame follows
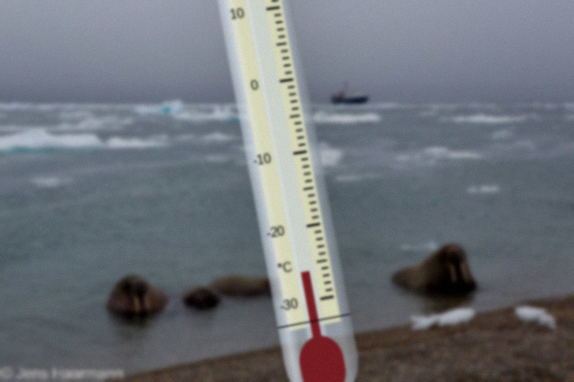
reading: -26 (°C)
